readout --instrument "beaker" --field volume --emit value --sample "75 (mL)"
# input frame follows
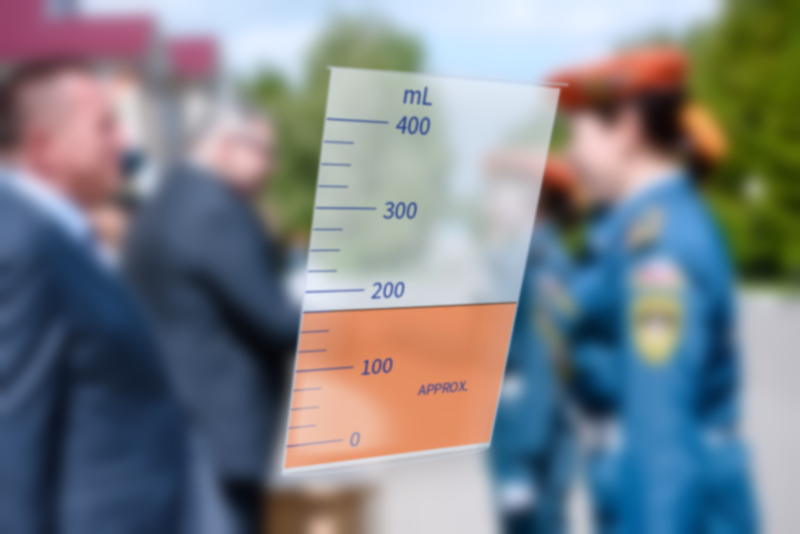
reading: 175 (mL)
